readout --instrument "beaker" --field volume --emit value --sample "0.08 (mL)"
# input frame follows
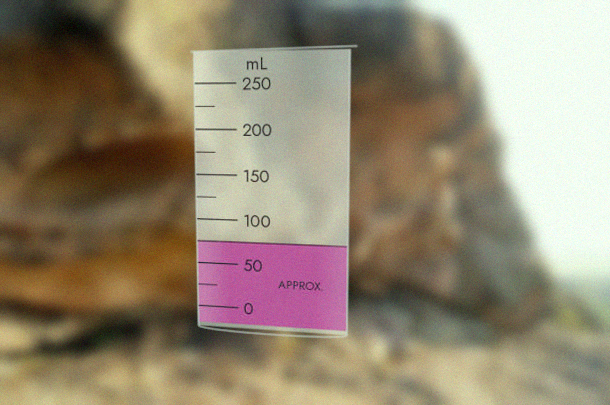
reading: 75 (mL)
